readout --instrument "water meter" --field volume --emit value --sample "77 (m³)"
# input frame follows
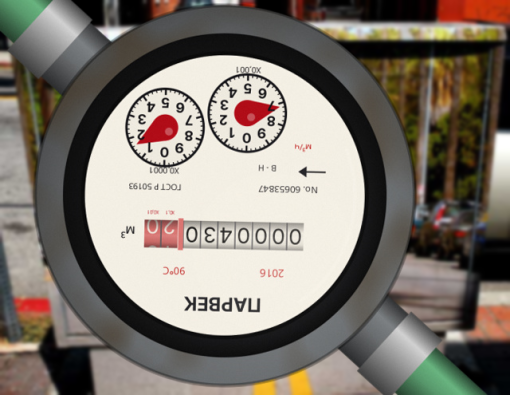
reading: 430.1971 (m³)
